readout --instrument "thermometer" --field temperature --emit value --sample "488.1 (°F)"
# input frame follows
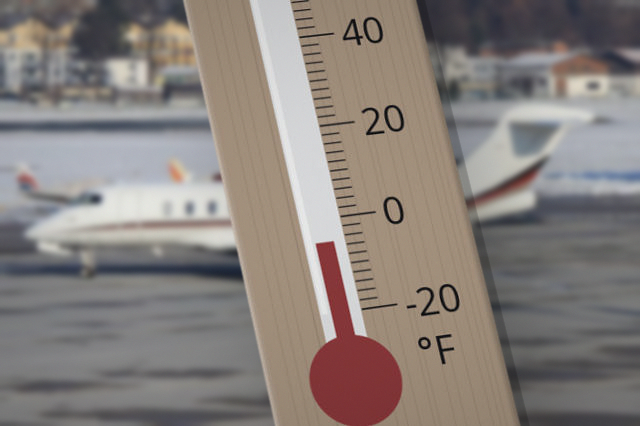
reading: -5 (°F)
